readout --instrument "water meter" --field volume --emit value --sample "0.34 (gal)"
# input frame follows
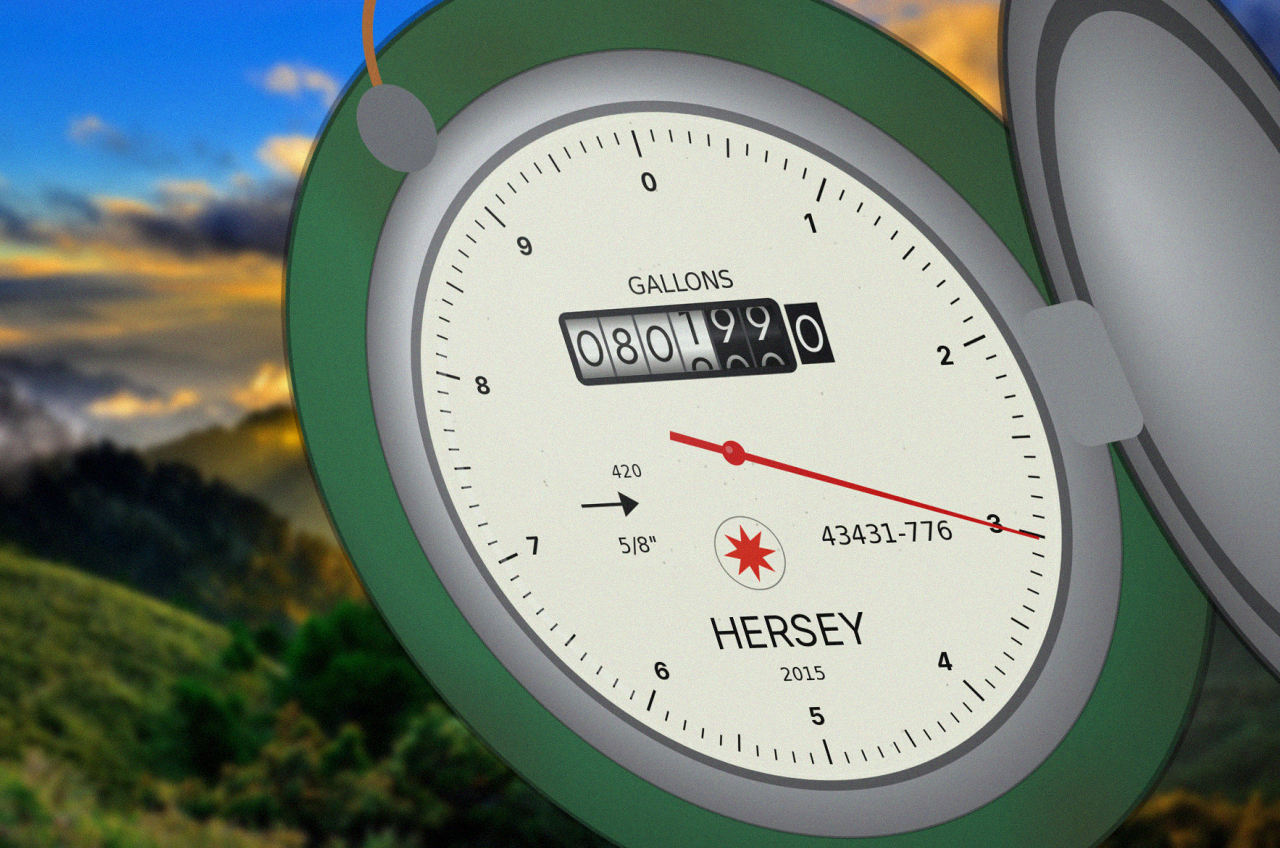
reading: 801993.0 (gal)
